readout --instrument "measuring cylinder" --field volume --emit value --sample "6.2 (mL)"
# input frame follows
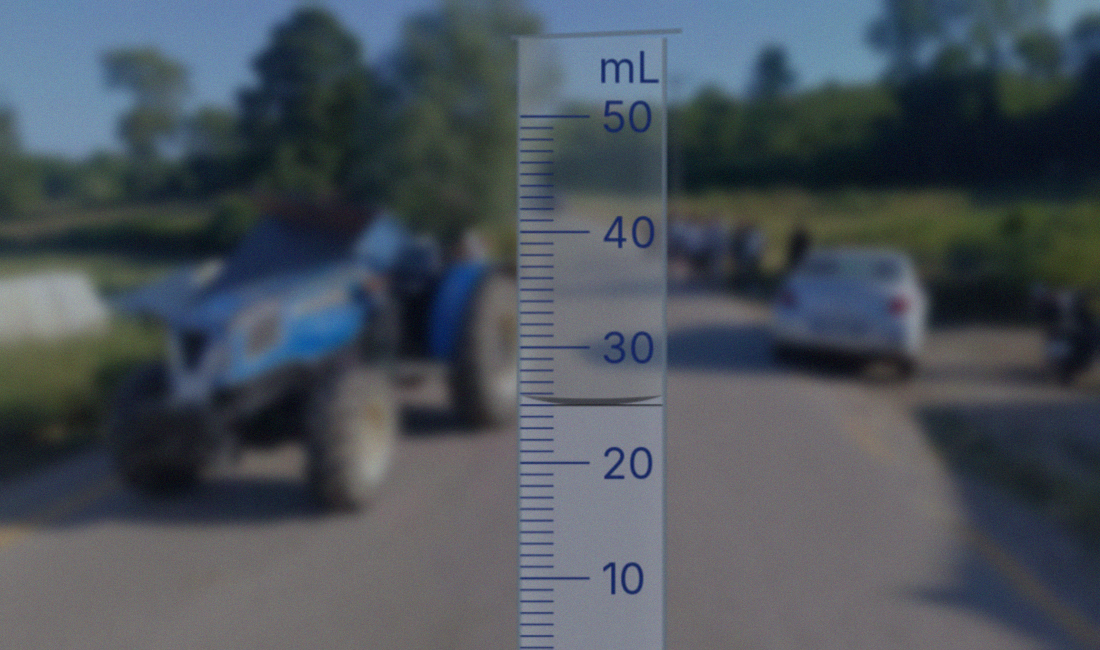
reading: 25 (mL)
